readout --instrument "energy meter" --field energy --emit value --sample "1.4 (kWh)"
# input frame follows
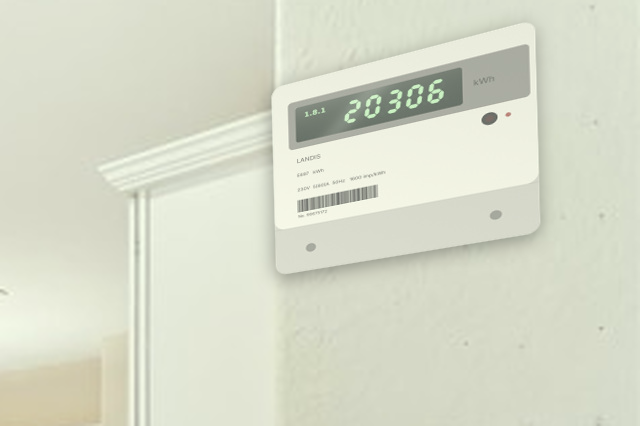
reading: 20306 (kWh)
